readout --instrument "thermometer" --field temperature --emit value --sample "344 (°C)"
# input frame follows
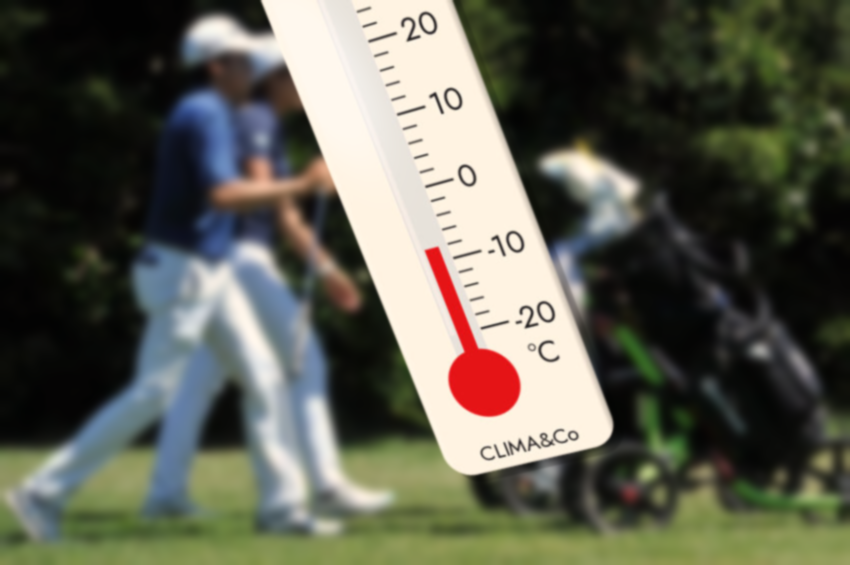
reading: -8 (°C)
